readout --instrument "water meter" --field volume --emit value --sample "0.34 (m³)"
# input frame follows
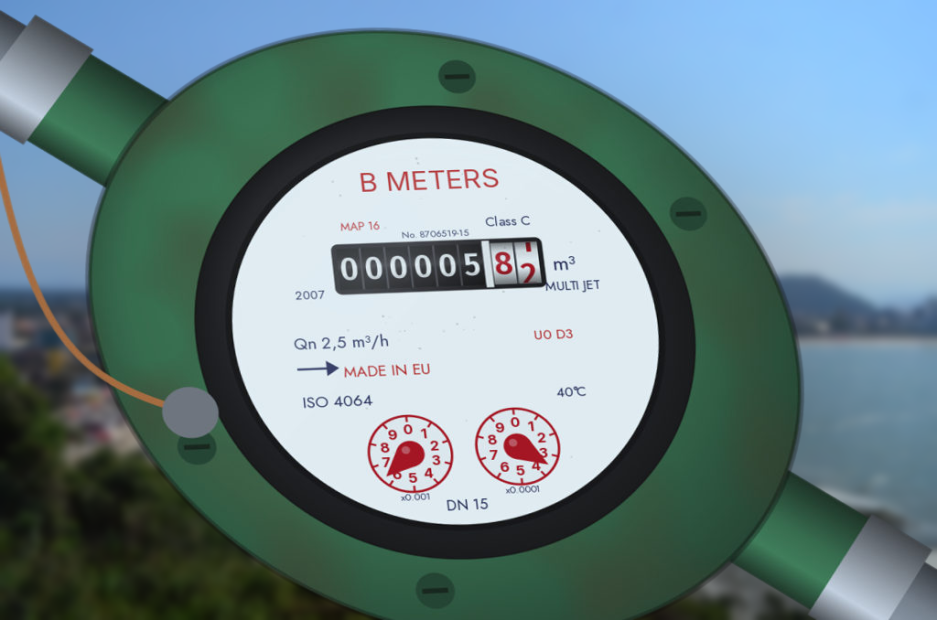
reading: 5.8163 (m³)
